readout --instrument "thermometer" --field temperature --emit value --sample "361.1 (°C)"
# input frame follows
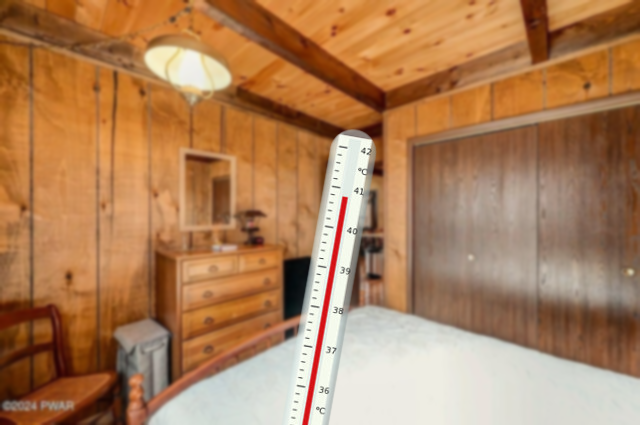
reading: 40.8 (°C)
